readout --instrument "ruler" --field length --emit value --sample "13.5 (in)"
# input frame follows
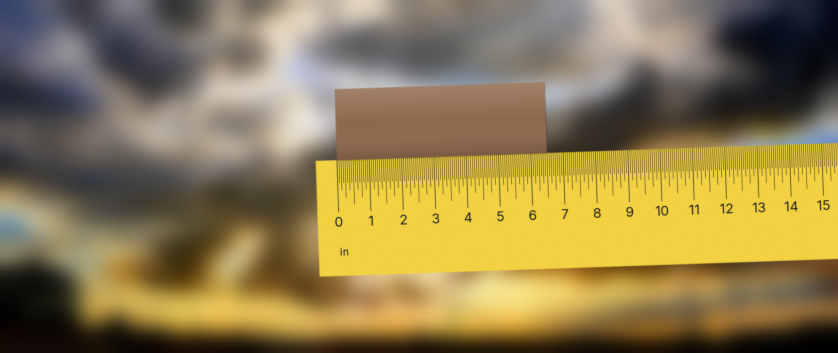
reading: 6.5 (in)
